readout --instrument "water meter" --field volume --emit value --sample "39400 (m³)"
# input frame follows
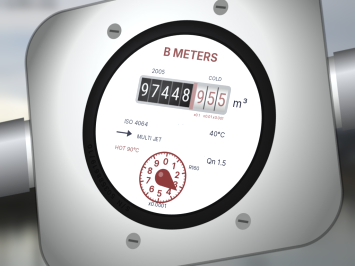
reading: 97448.9553 (m³)
